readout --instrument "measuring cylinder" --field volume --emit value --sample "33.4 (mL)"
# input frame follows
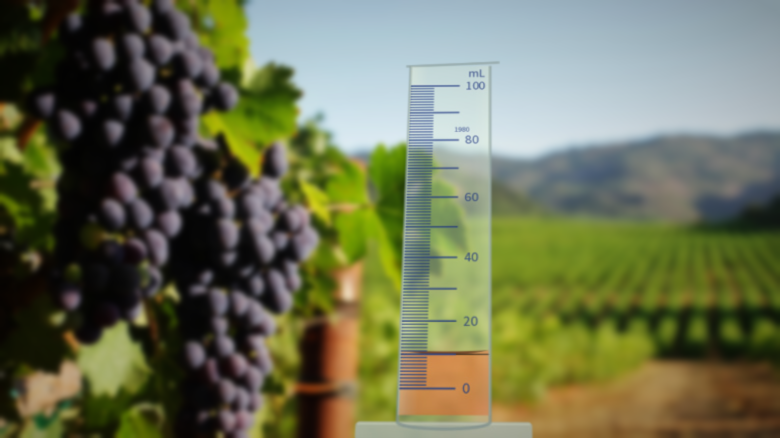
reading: 10 (mL)
